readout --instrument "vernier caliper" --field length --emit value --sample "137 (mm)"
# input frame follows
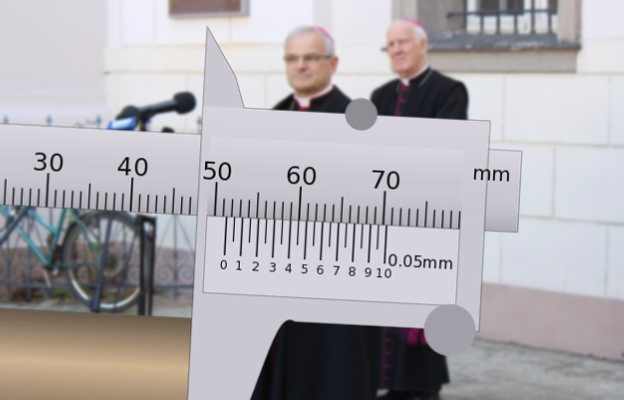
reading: 51.4 (mm)
